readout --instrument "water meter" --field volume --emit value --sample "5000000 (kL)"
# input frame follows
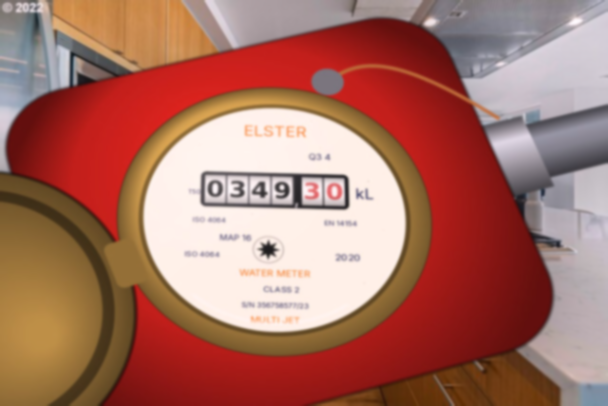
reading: 349.30 (kL)
